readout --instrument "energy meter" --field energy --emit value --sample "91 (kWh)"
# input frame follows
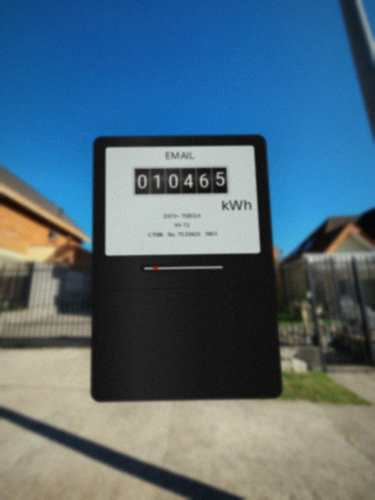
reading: 10465 (kWh)
